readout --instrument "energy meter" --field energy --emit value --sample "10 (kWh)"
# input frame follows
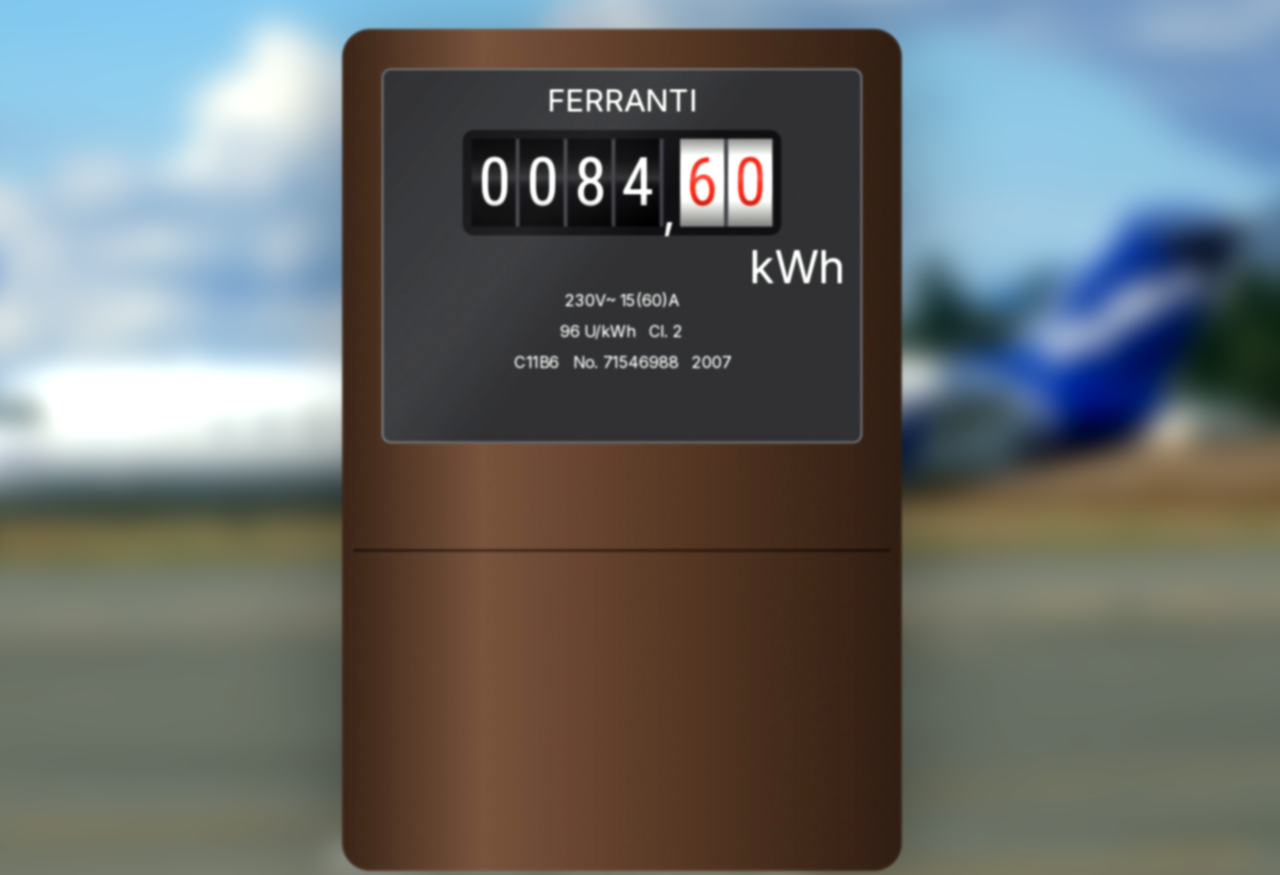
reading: 84.60 (kWh)
